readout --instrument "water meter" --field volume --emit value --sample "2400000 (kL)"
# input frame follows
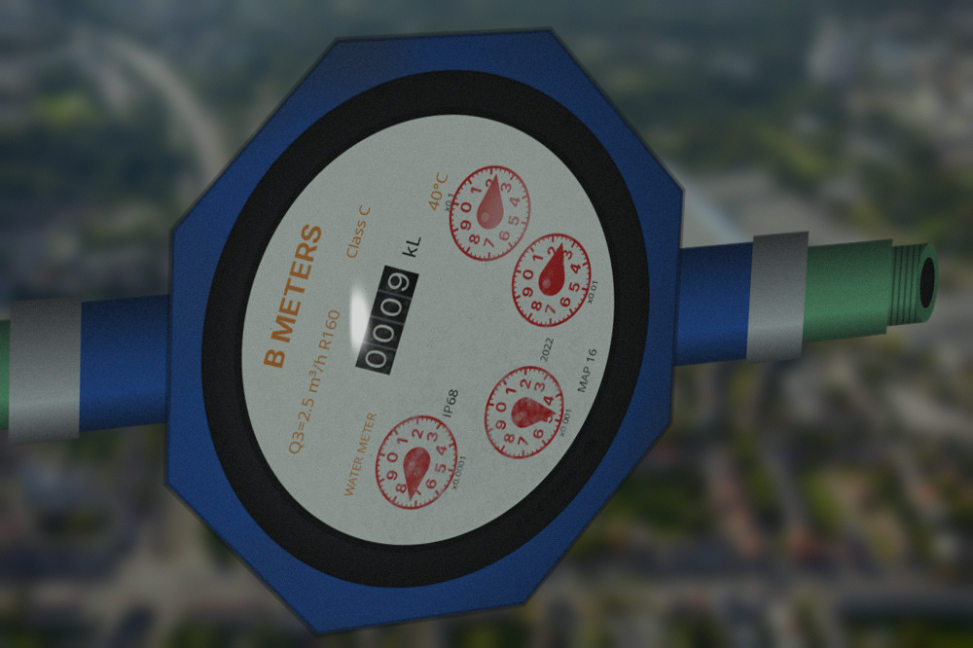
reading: 9.2247 (kL)
